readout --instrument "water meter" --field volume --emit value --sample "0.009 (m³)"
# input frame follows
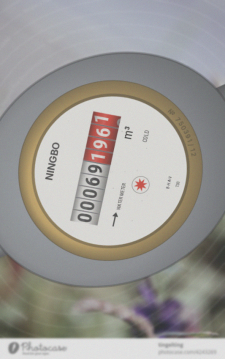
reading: 69.1961 (m³)
